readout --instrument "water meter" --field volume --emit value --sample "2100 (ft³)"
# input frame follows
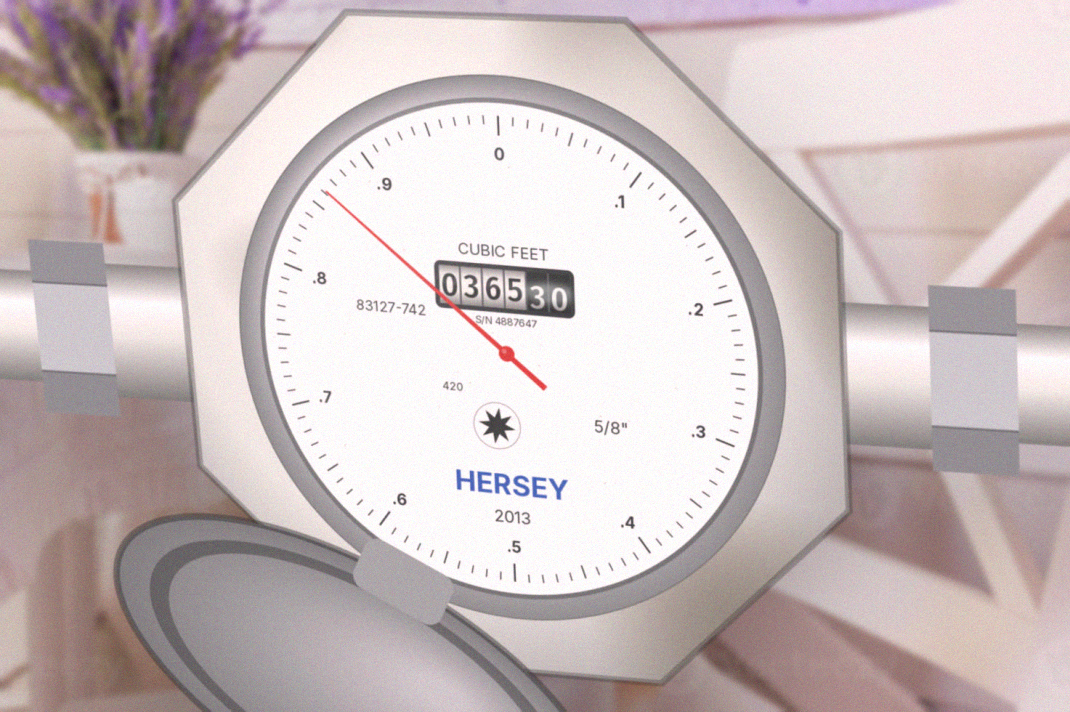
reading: 36529.86 (ft³)
